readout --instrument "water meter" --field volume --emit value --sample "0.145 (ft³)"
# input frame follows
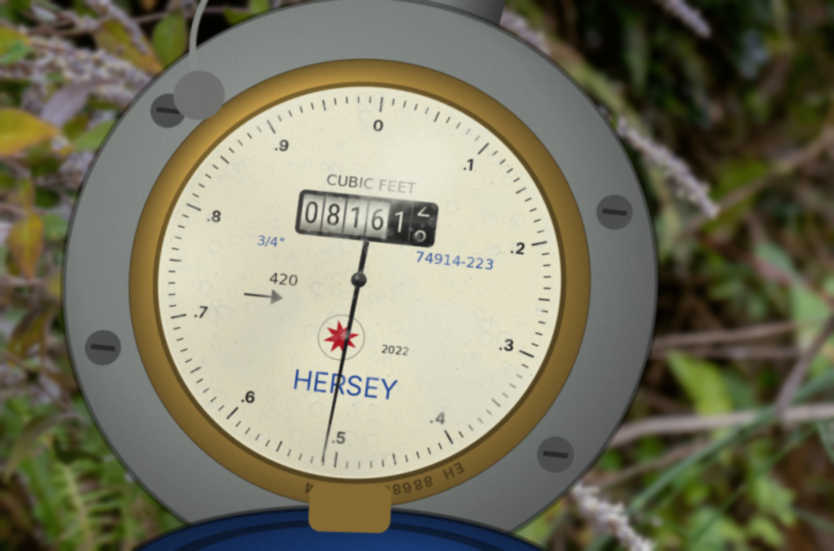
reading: 81612.51 (ft³)
